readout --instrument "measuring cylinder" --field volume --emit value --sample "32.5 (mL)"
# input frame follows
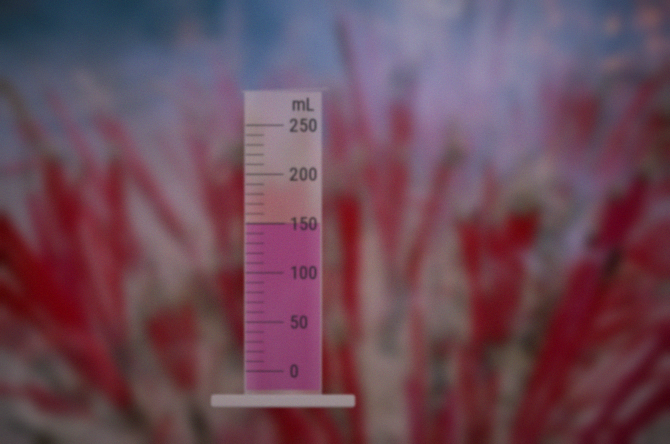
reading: 150 (mL)
